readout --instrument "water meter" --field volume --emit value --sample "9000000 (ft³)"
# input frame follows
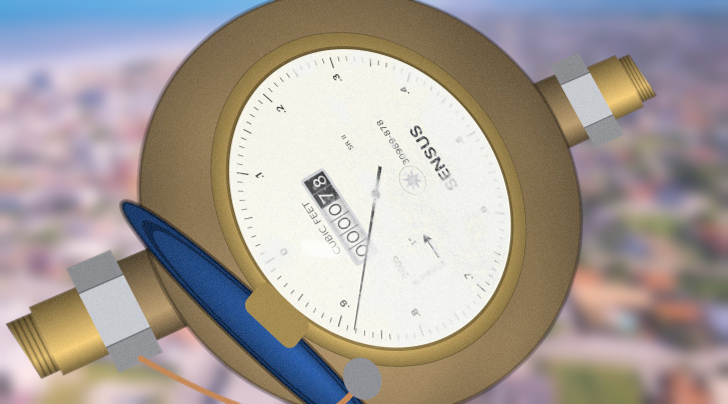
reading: 77.88 (ft³)
